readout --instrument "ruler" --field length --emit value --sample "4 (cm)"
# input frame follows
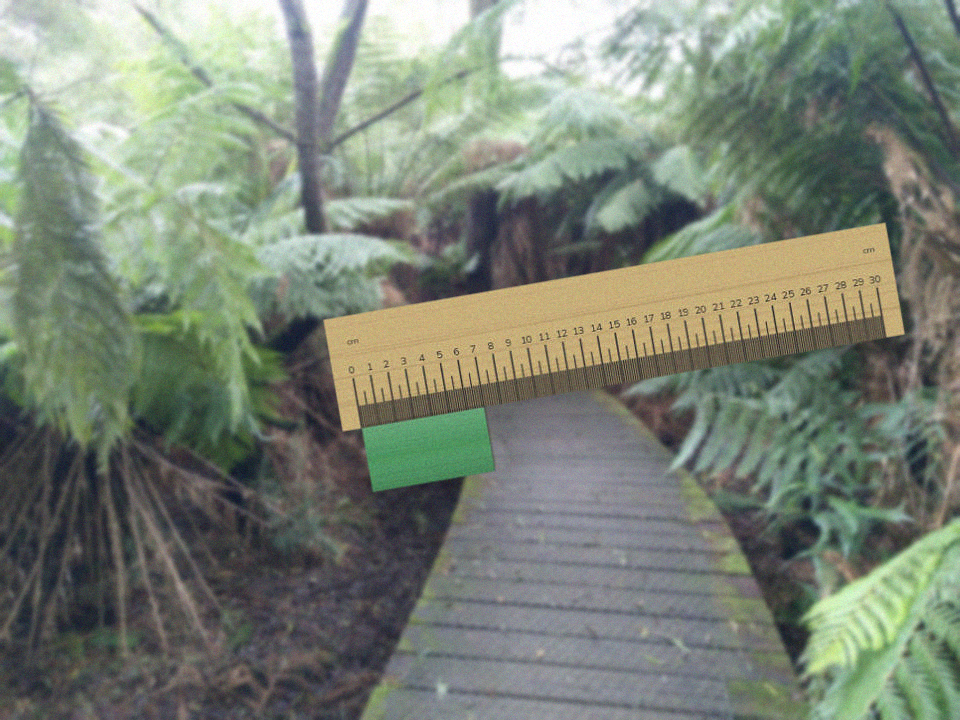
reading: 7 (cm)
